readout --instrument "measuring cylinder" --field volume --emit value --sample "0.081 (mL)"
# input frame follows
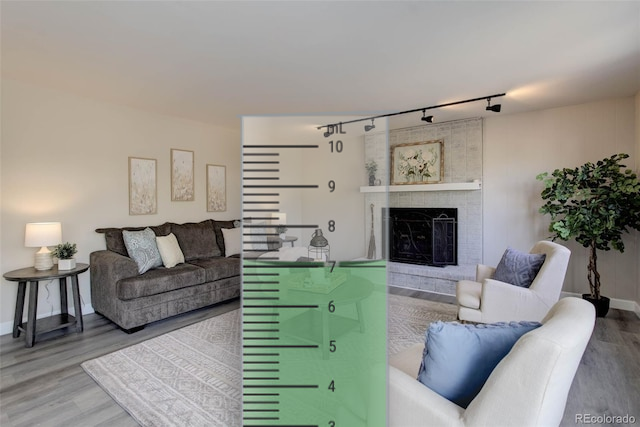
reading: 7 (mL)
